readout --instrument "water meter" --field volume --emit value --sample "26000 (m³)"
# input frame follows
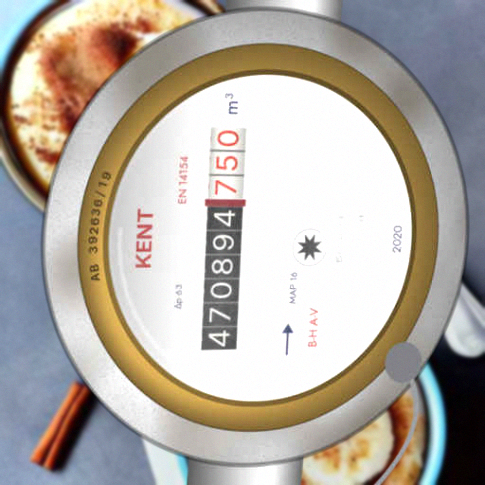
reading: 470894.750 (m³)
